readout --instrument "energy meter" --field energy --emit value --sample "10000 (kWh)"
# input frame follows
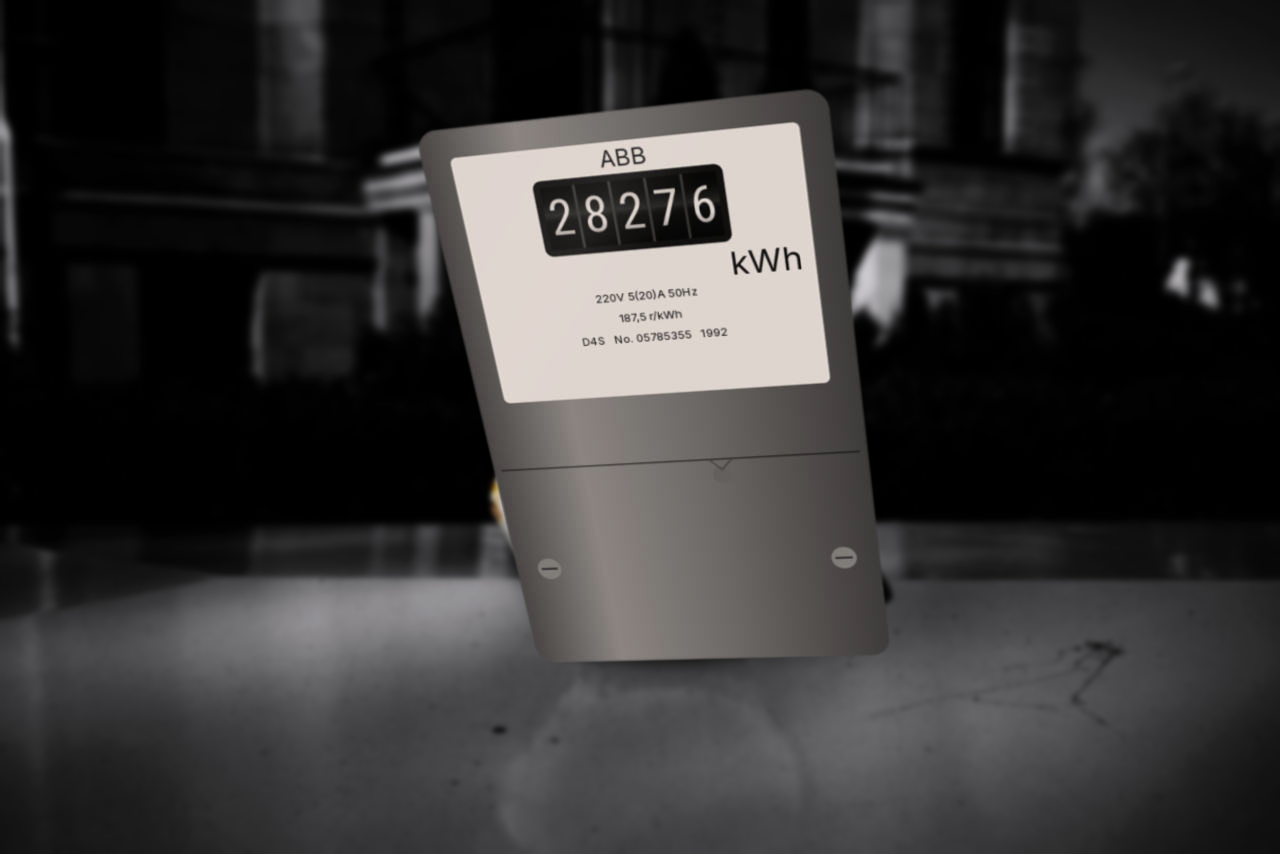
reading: 28276 (kWh)
